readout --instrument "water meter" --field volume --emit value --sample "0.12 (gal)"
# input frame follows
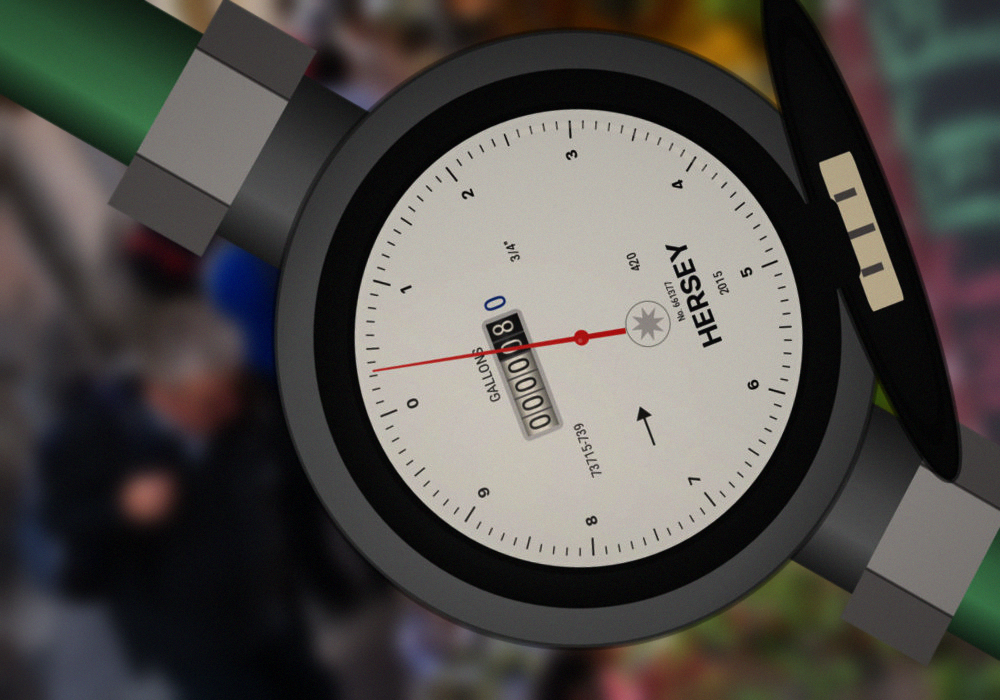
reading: 80.3 (gal)
